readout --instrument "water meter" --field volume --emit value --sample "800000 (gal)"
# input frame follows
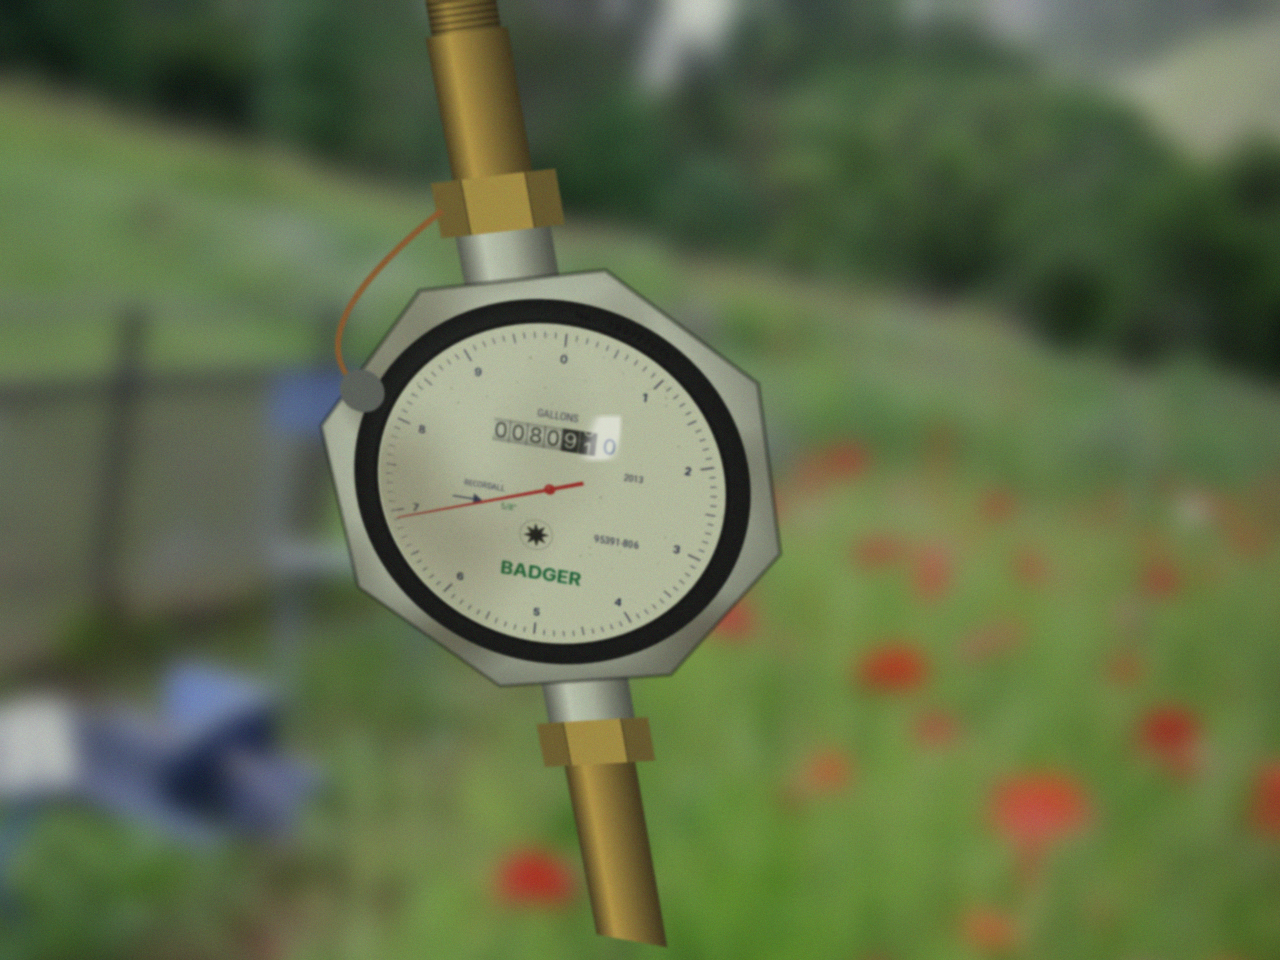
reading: 80906.9 (gal)
